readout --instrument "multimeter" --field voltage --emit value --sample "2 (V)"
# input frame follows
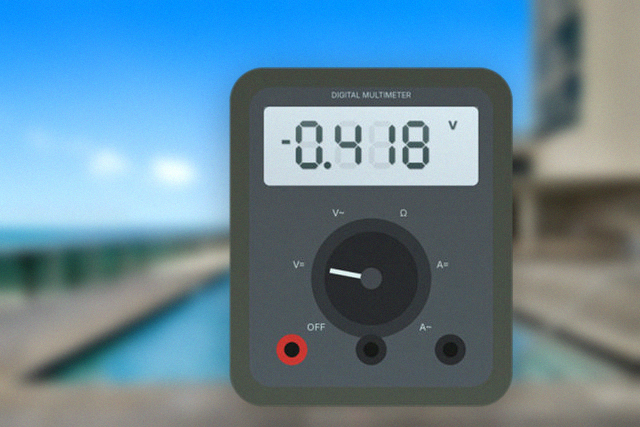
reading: -0.418 (V)
